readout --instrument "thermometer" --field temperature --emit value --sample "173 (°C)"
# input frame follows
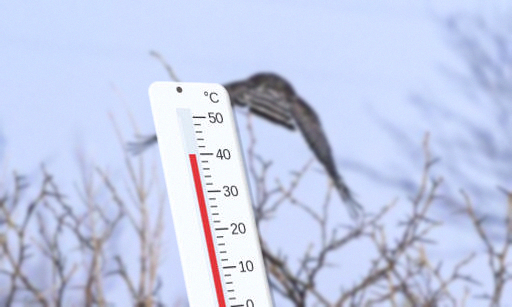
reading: 40 (°C)
